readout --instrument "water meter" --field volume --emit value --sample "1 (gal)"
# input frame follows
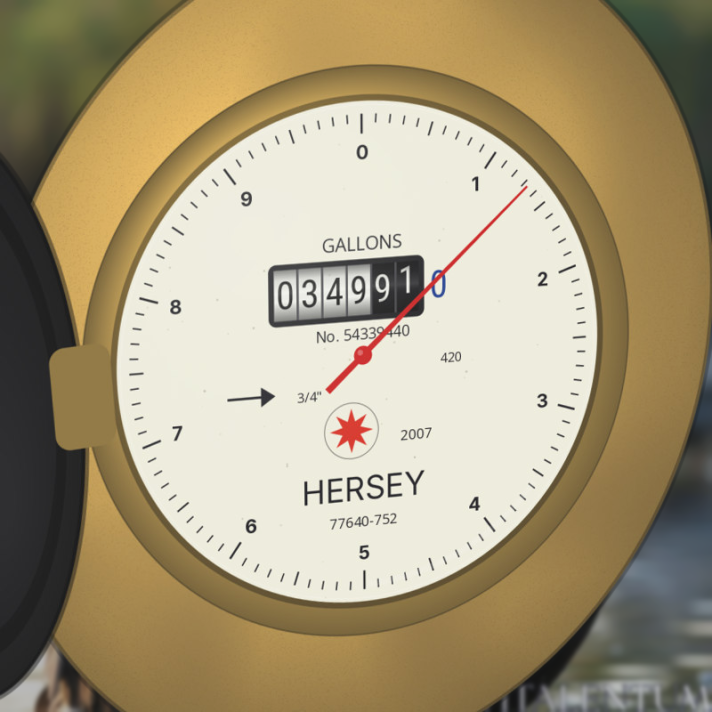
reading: 349911.3 (gal)
